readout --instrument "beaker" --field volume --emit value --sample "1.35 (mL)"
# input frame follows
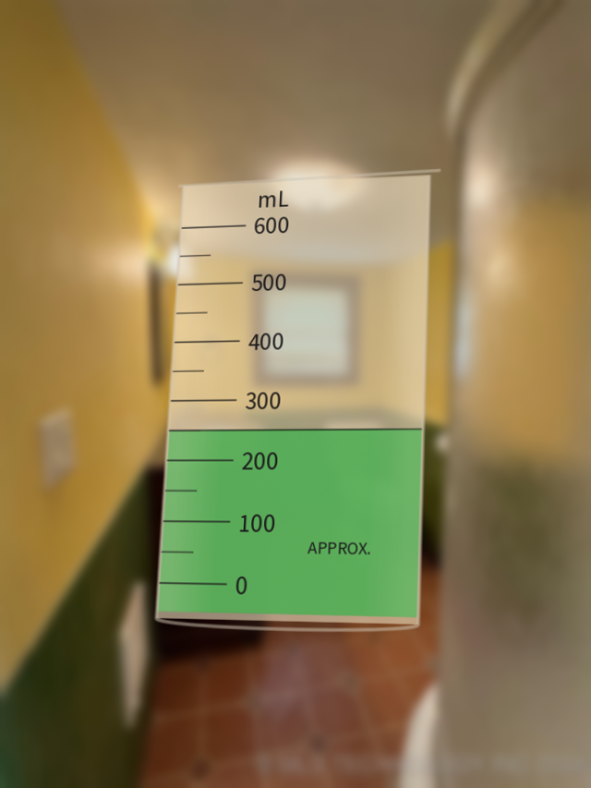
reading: 250 (mL)
